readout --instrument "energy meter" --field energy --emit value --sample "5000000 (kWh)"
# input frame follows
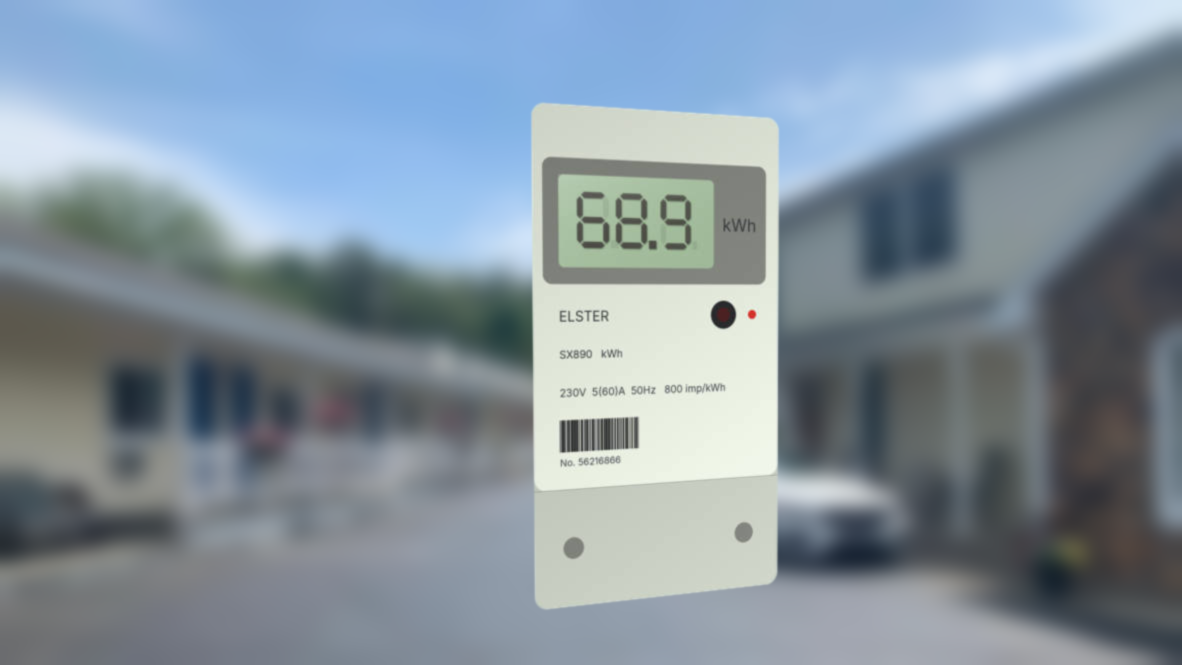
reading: 68.9 (kWh)
